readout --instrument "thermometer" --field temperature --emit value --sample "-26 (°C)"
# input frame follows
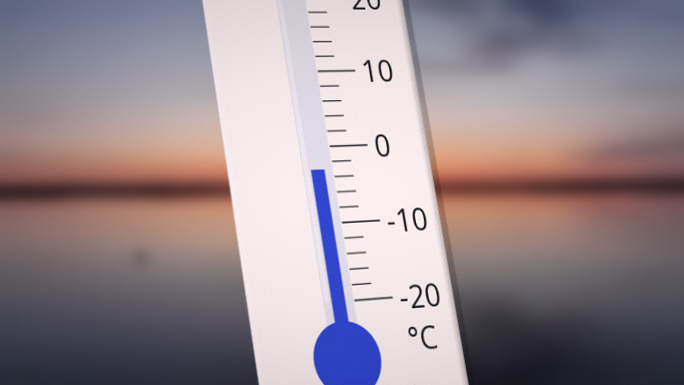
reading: -3 (°C)
